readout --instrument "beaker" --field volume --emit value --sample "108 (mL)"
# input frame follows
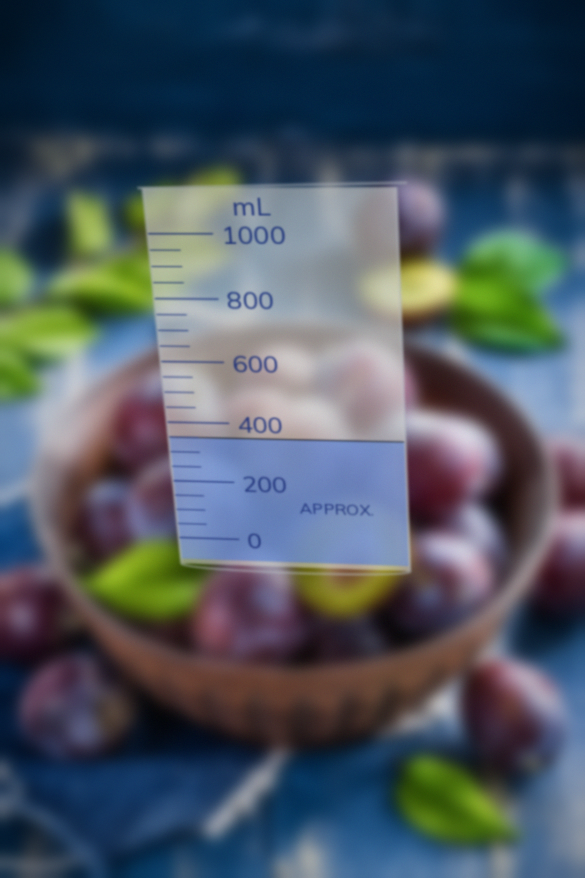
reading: 350 (mL)
